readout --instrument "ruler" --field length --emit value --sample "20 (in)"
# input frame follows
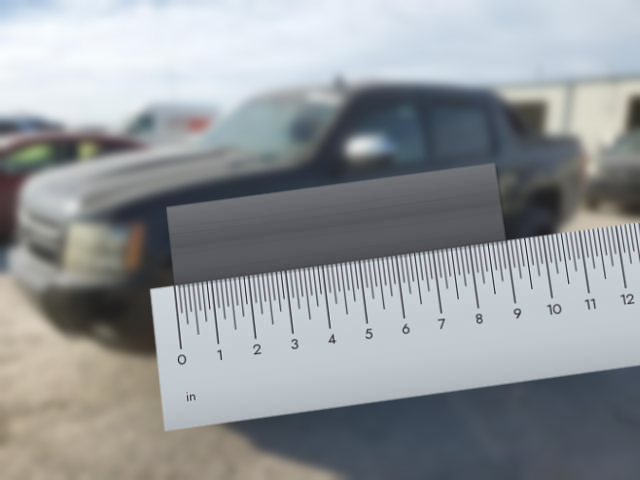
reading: 9 (in)
